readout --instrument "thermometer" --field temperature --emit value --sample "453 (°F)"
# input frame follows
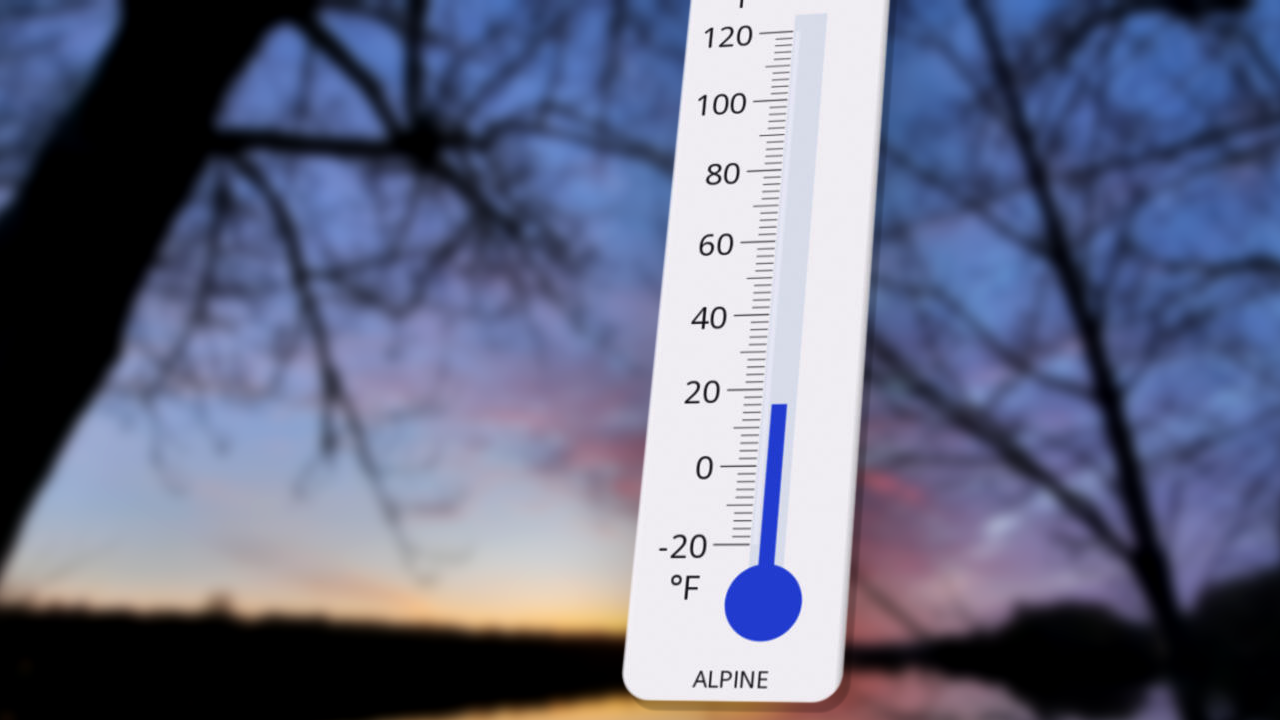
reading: 16 (°F)
